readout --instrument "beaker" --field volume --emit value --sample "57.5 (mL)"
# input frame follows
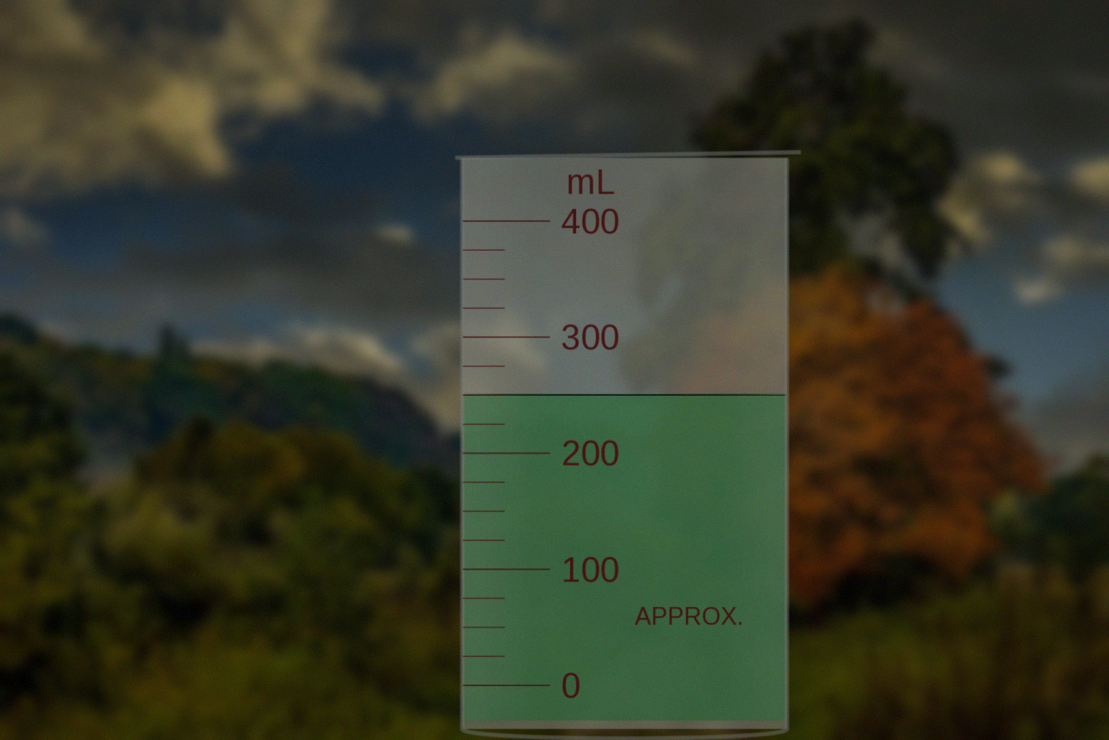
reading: 250 (mL)
